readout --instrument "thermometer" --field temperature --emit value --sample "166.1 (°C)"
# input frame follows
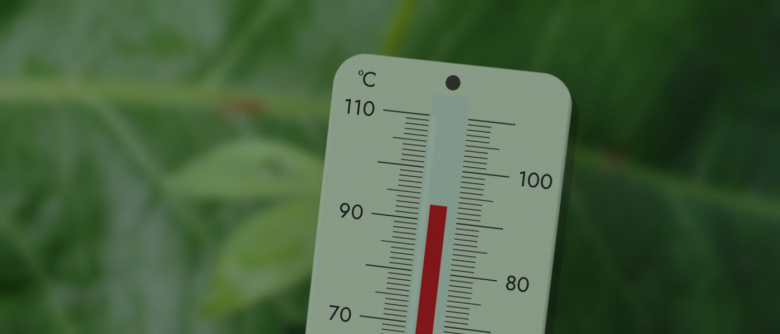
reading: 93 (°C)
